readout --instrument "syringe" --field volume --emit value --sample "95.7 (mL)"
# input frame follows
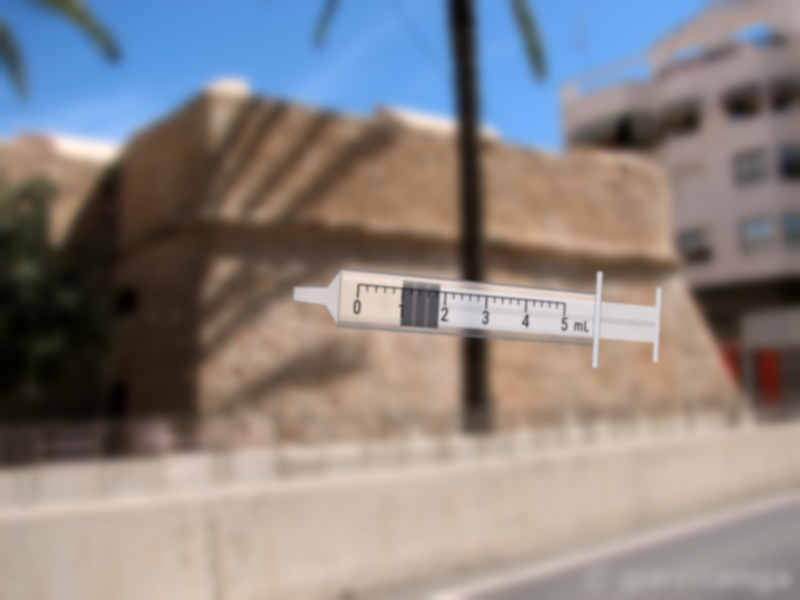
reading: 1 (mL)
